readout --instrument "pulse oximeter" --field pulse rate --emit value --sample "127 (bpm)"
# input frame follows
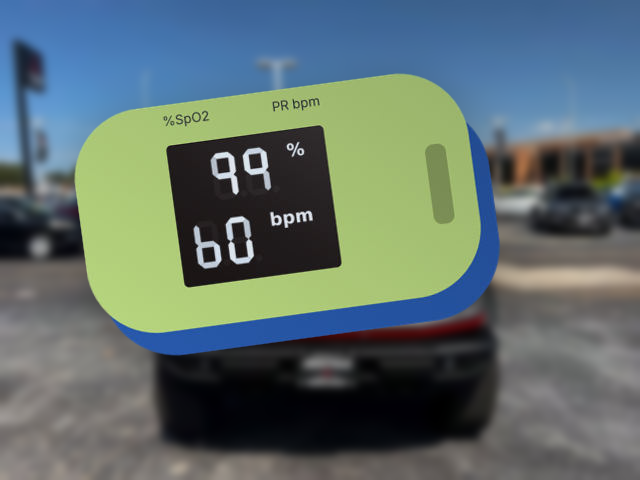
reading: 60 (bpm)
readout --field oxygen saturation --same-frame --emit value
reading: 99 (%)
